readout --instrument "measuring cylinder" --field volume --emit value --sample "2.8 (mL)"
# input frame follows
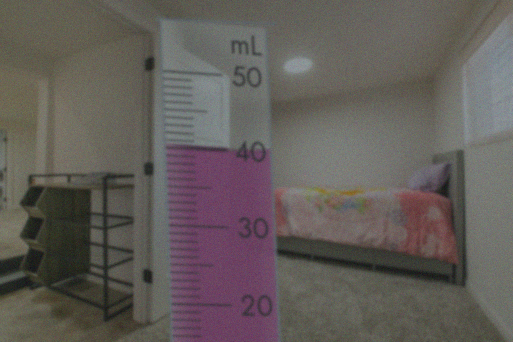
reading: 40 (mL)
